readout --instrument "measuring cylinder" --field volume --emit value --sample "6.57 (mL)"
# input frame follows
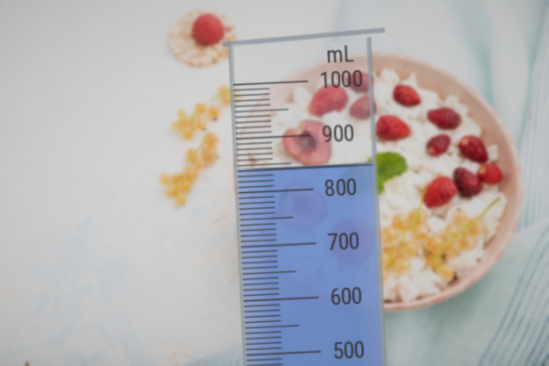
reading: 840 (mL)
